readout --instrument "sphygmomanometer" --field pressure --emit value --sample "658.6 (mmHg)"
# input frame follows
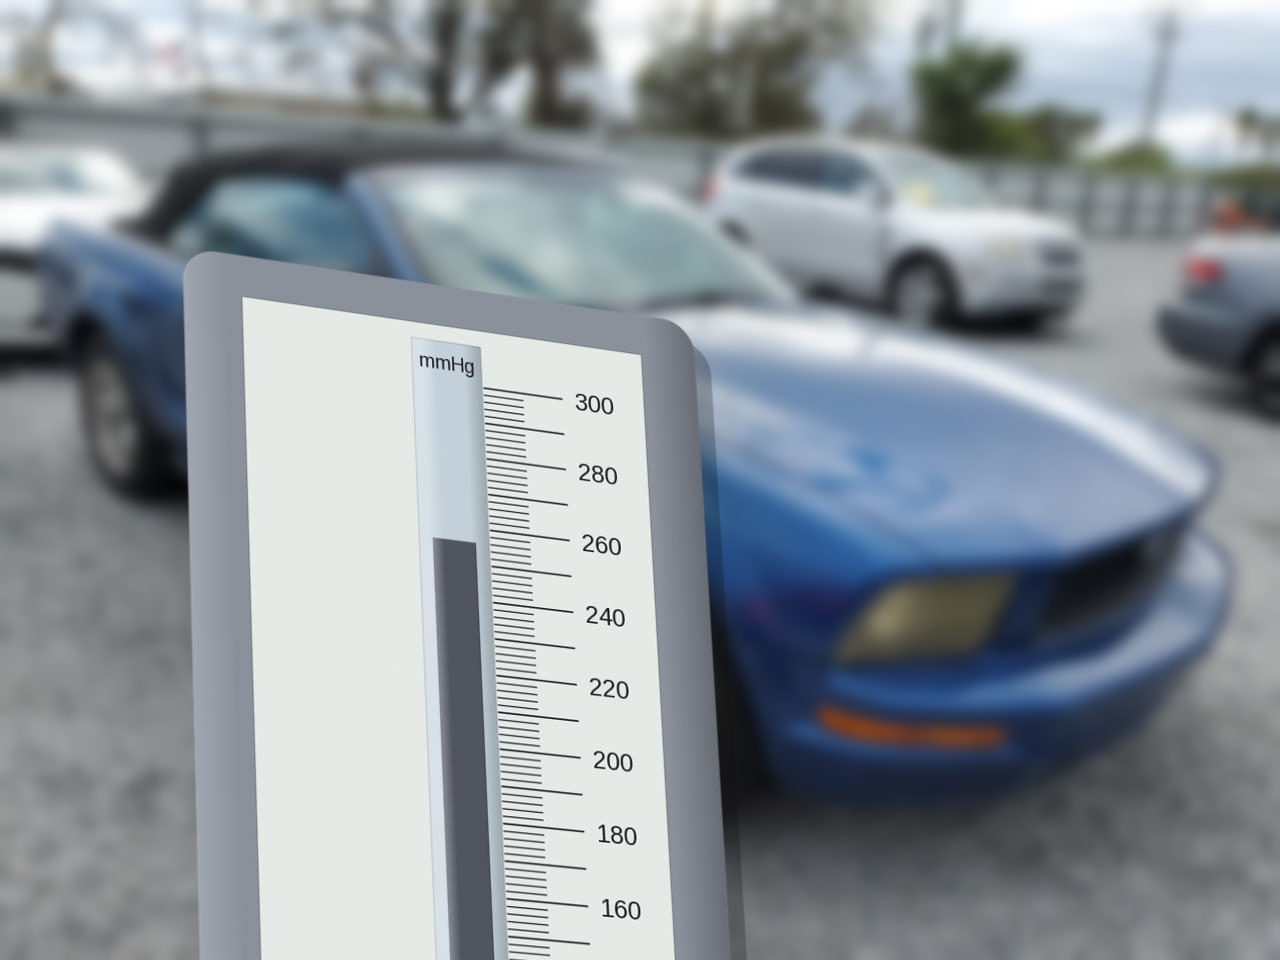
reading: 256 (mmHg)
